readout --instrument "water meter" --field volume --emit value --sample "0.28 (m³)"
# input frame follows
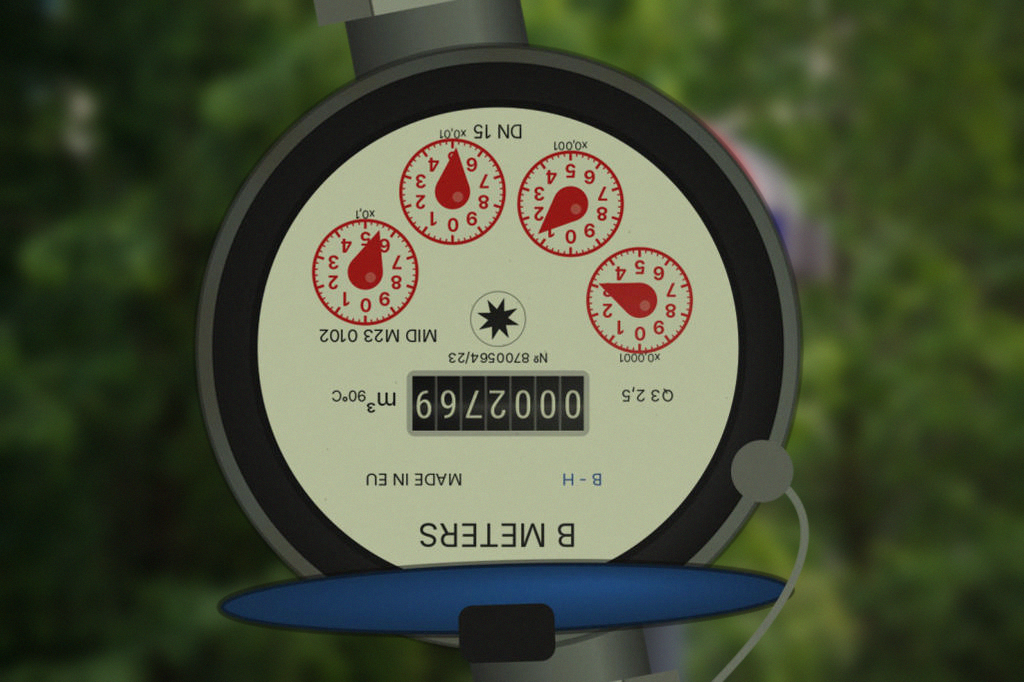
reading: 2769.5513 (m³)
